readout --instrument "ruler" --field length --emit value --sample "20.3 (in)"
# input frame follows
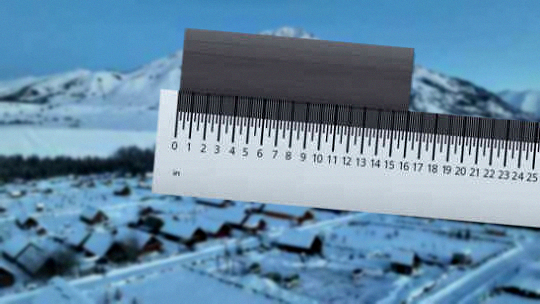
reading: 16 (in)
